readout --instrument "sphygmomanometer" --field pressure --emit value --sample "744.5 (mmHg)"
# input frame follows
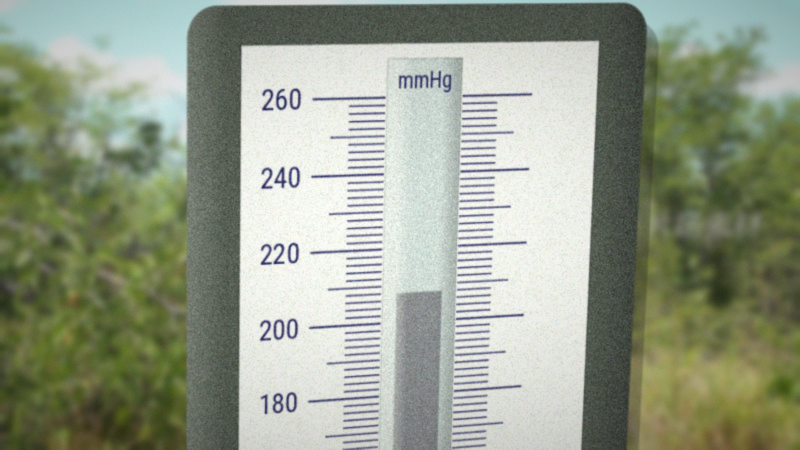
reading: 208 (mmHg)
